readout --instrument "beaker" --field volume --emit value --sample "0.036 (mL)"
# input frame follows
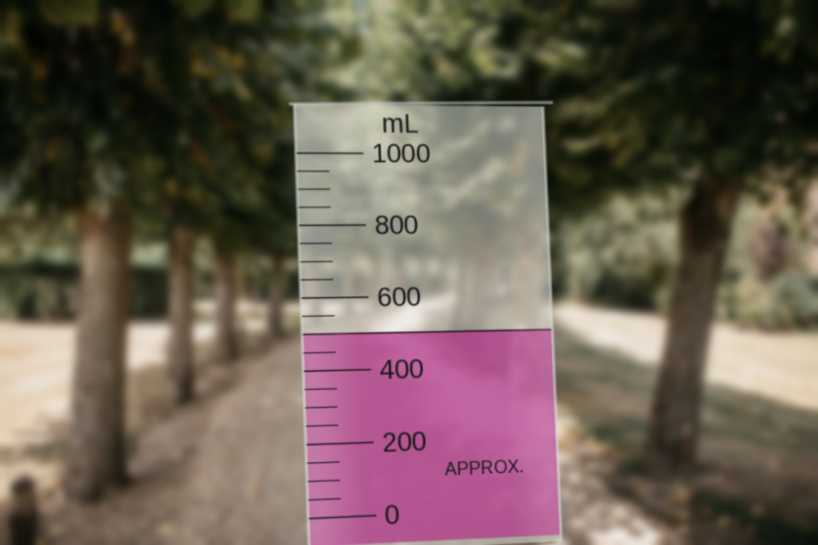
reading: 500 (mL)
